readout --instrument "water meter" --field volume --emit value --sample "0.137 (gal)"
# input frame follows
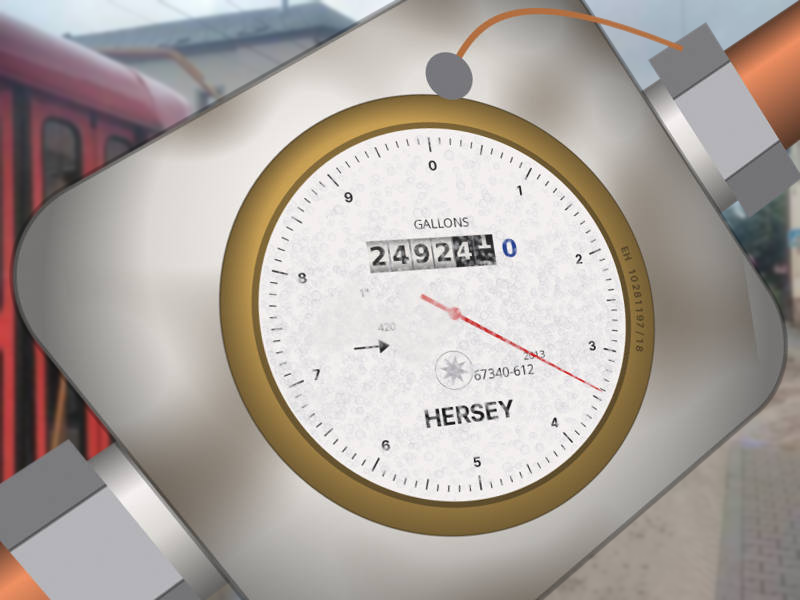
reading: 2492413.4 (gal)
